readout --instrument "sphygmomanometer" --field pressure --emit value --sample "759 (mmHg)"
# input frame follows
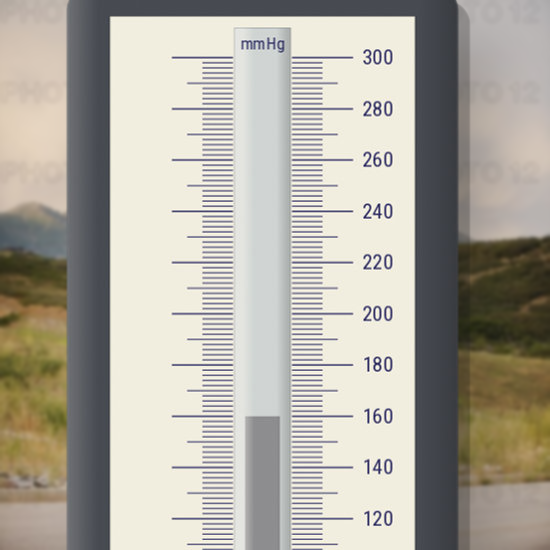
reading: 160 (mmHg)
